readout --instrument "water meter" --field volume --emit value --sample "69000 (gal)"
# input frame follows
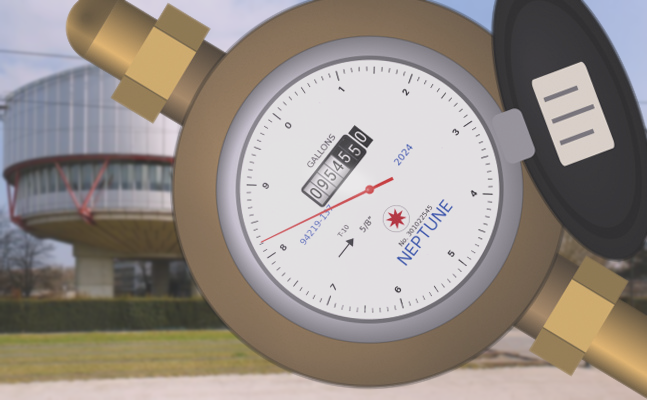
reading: 954548.2 (gal)
